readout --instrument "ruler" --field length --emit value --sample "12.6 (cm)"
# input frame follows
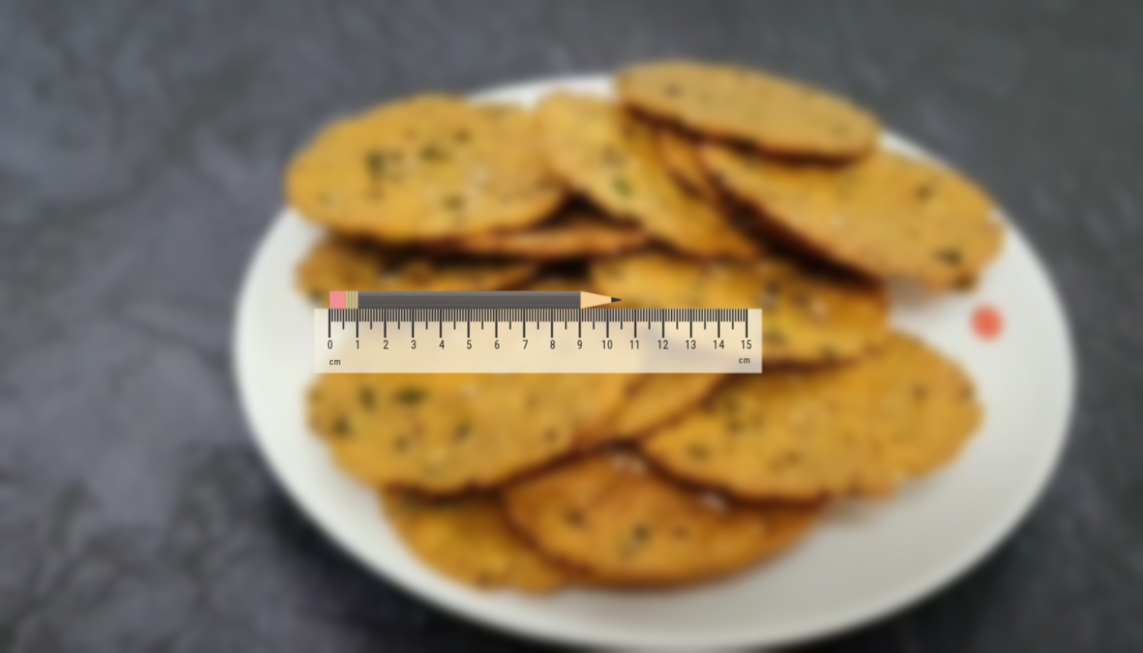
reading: 10.5 (cm)
